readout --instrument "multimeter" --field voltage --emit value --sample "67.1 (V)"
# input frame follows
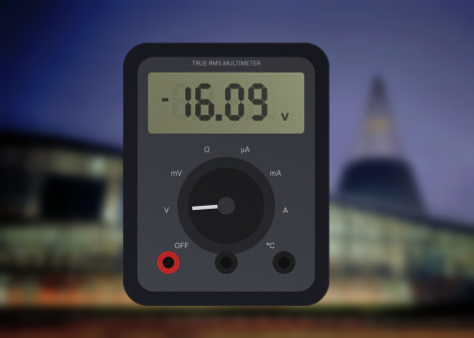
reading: -16.09 (V)
